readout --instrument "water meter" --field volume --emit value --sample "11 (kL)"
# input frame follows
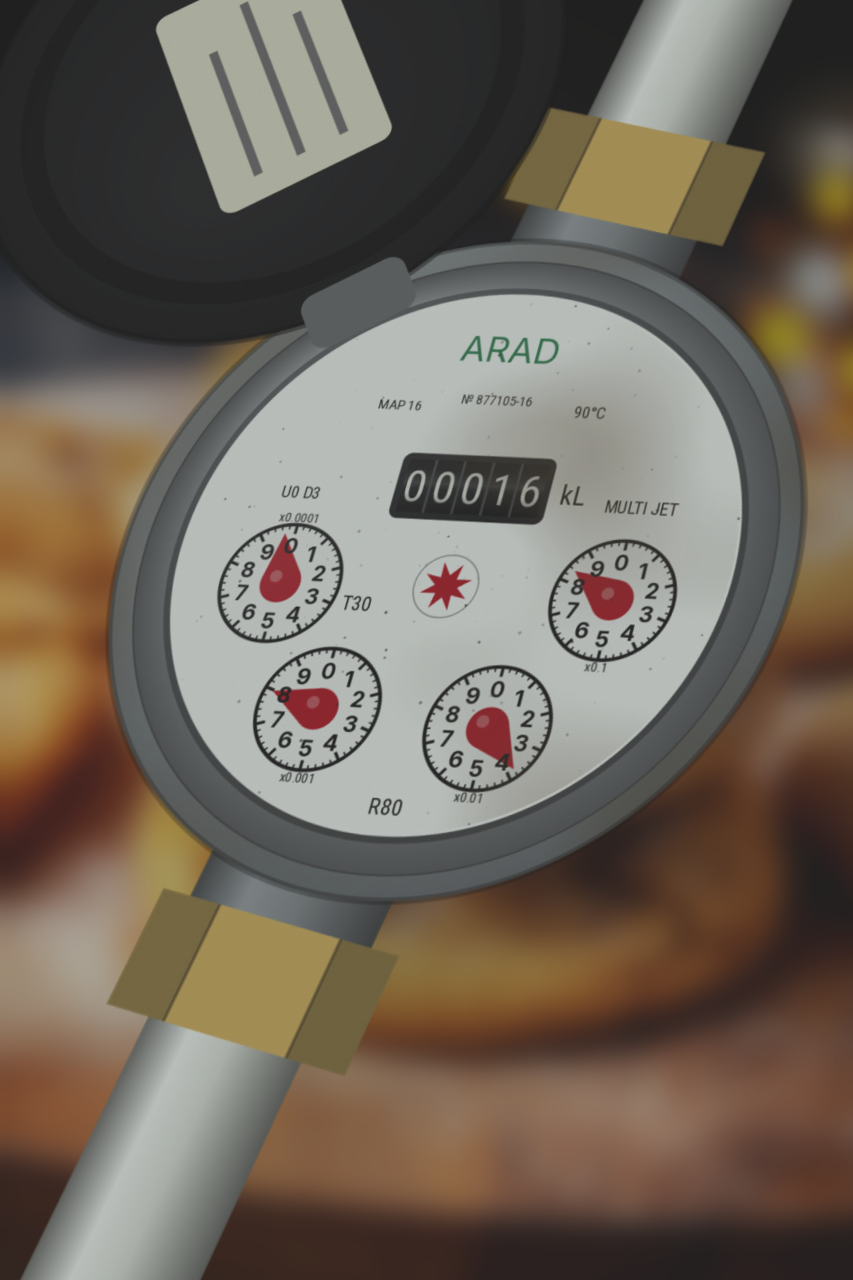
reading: 16.8379 (kL)
